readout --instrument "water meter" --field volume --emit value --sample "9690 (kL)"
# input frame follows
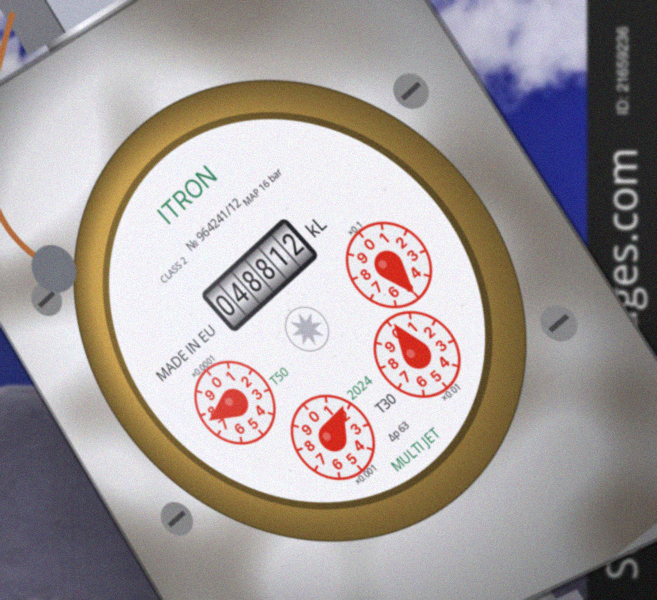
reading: 48812.5017 (kL)
